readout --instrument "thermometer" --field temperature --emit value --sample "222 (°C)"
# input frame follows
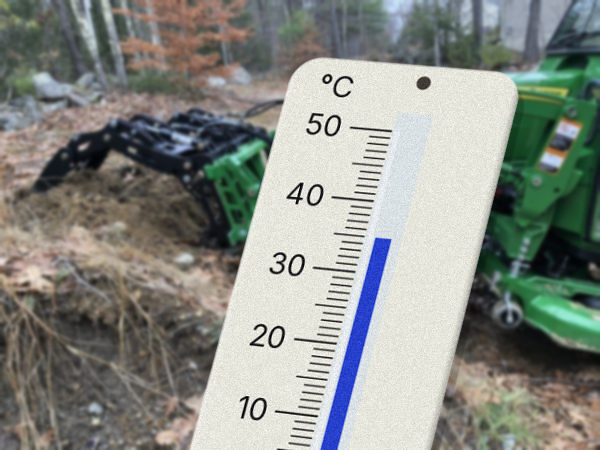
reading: 35 (°C)
